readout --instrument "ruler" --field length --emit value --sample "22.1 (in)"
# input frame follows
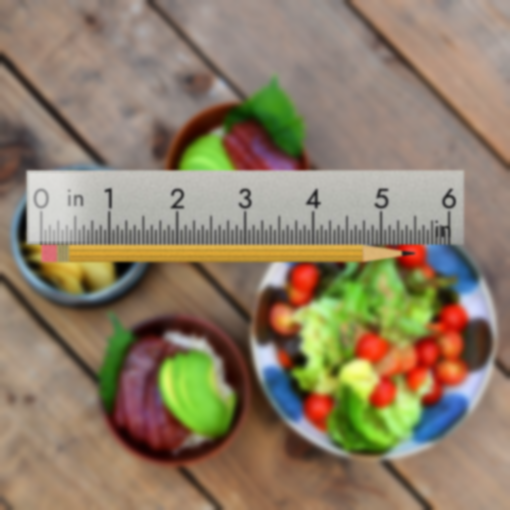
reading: 5.5 (in)
